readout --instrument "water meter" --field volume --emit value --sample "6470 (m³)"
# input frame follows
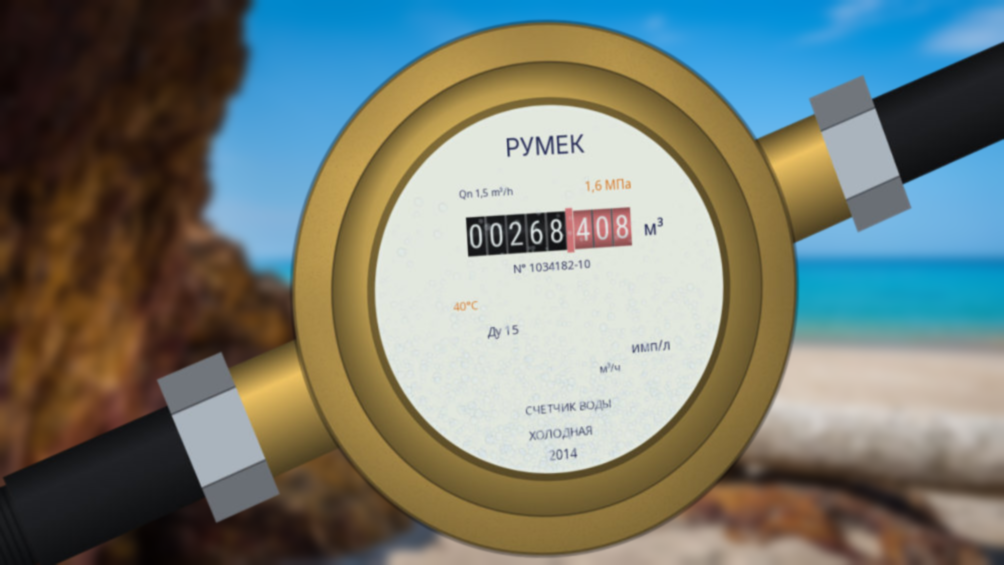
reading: 268.408 (m³)
